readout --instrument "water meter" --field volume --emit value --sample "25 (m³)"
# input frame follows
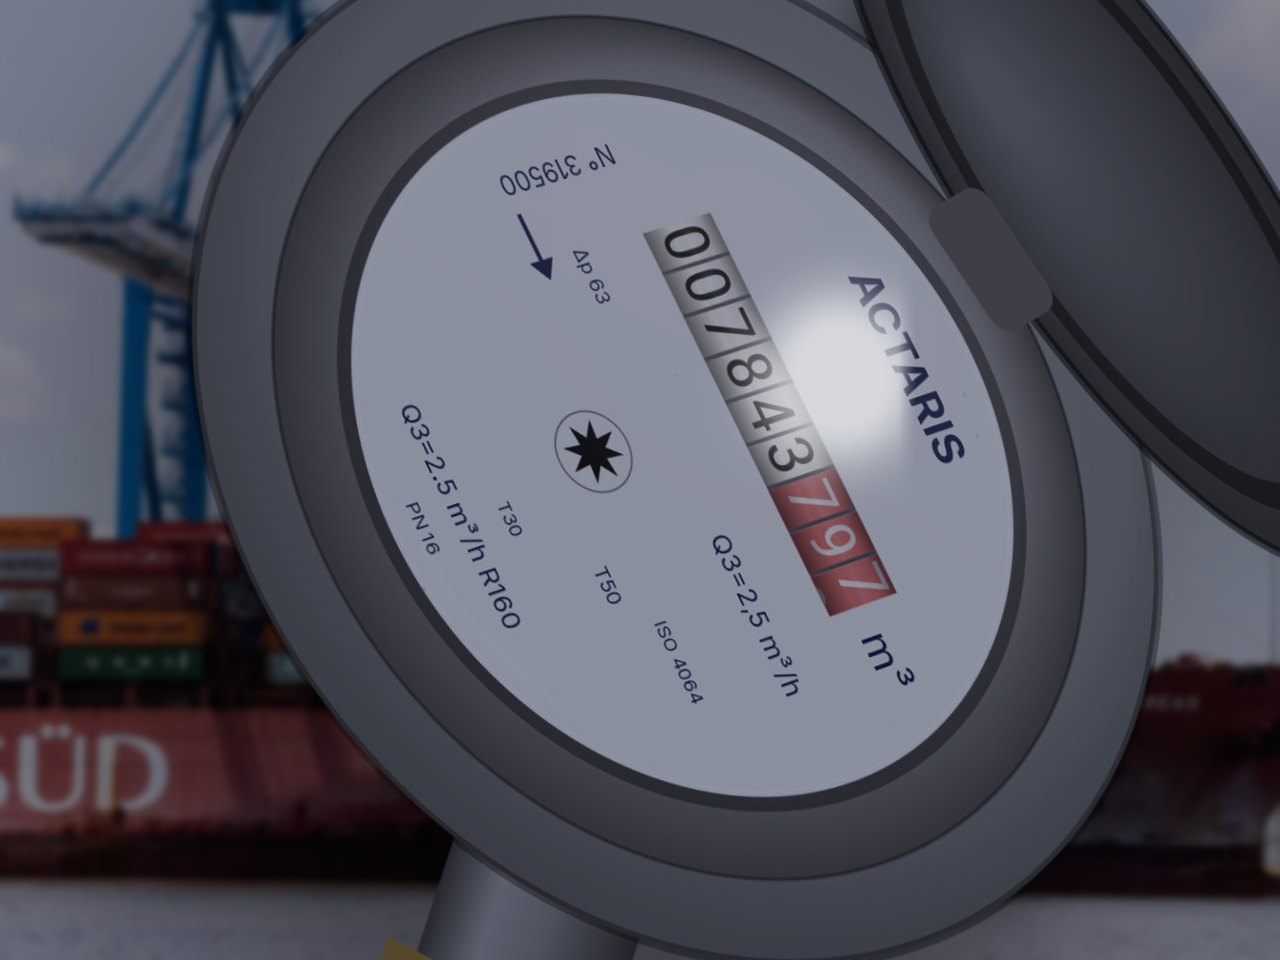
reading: 7843.797 (m³)
